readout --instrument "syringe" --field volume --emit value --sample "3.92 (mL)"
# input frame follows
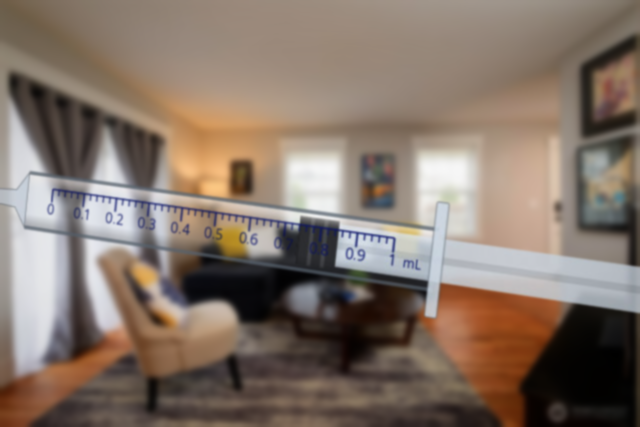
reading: 0.74 (mL)
